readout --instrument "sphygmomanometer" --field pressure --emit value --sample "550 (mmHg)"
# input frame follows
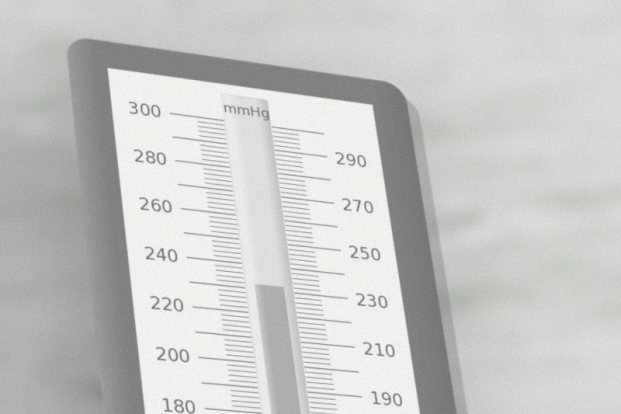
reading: 232 (mmHg)
